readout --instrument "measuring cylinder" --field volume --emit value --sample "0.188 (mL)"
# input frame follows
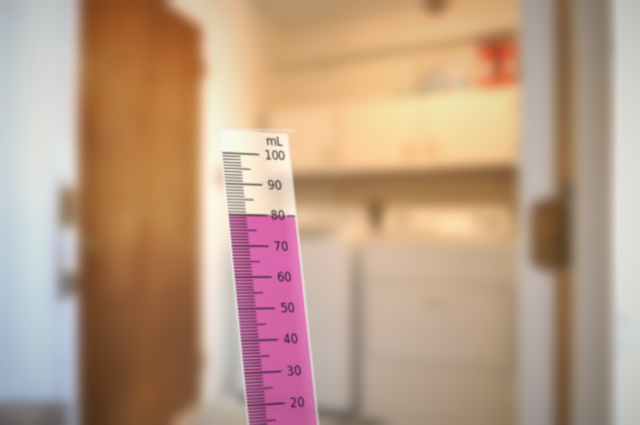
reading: 80 (mL)
